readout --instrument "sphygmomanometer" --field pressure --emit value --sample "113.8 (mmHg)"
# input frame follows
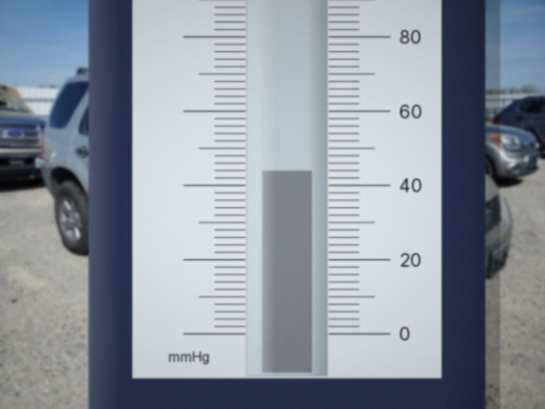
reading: 44 (mmHg)
